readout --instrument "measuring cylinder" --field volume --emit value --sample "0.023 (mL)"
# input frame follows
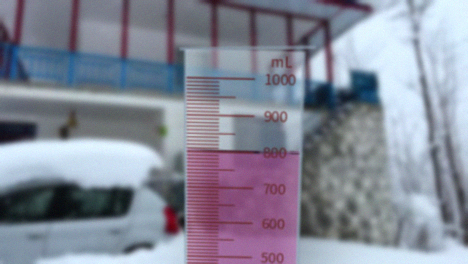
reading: 800 (mL)
